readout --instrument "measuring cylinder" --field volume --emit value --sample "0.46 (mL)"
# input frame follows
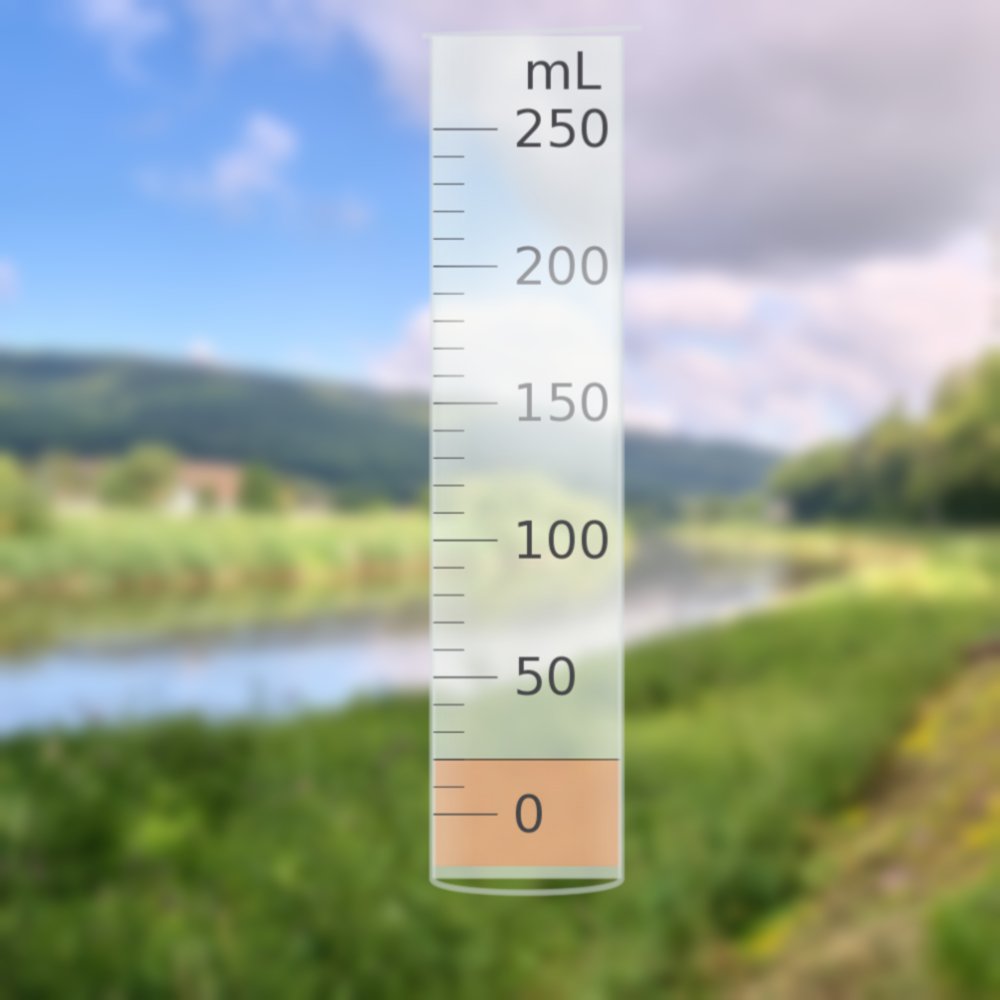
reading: 20 (mL)
